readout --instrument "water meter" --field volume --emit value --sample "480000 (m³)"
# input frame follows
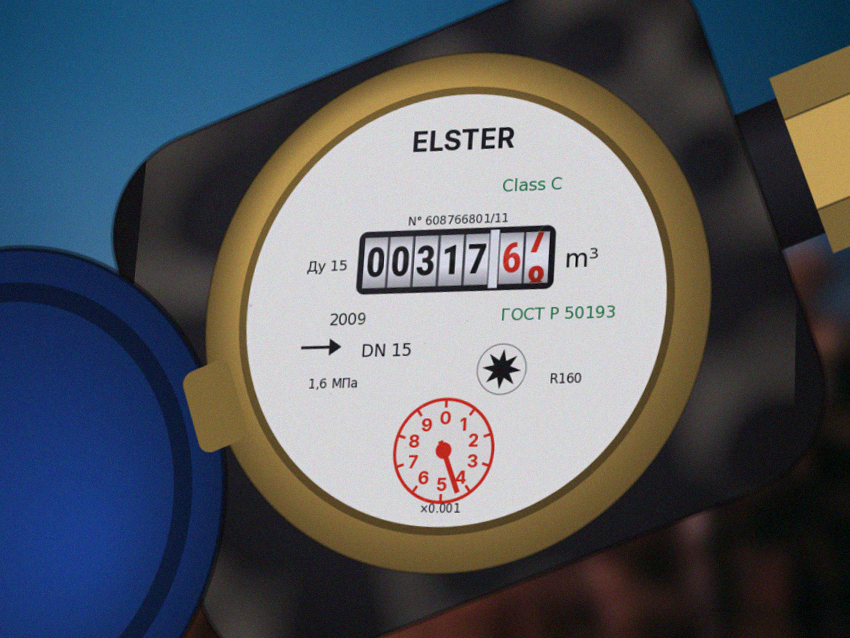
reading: 317.674 (m³)
